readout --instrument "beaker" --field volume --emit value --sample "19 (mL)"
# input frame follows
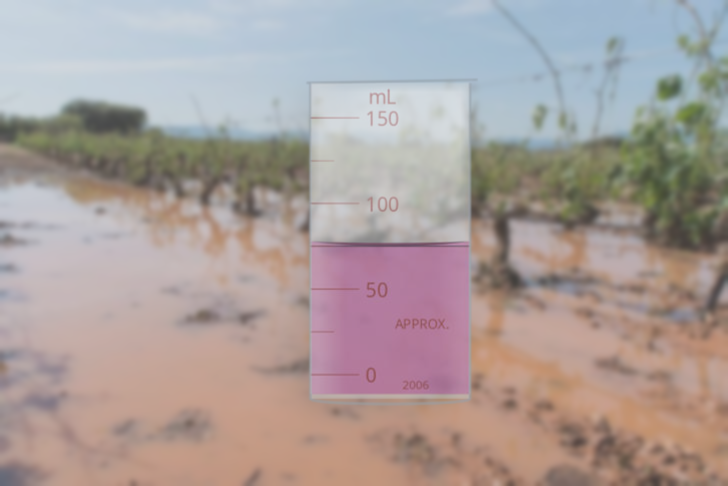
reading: 75 (mL)
